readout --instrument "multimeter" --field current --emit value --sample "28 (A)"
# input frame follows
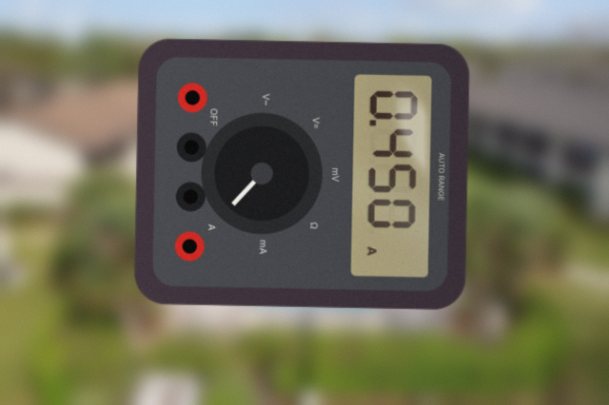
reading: 0.450 (A)
